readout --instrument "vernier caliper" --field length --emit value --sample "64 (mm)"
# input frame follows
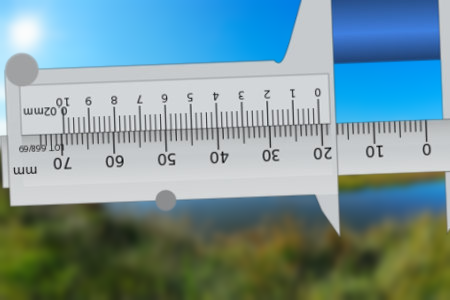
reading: 20.5 (mm)
